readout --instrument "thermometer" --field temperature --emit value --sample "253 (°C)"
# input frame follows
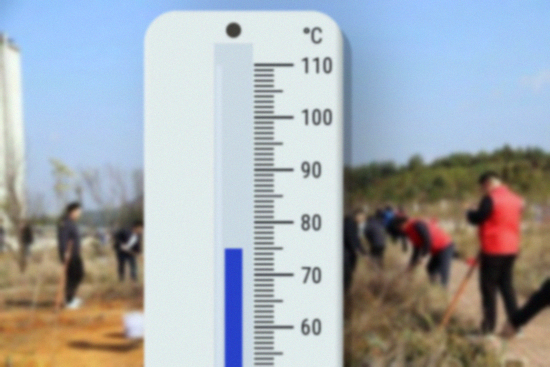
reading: 75 (°C)
